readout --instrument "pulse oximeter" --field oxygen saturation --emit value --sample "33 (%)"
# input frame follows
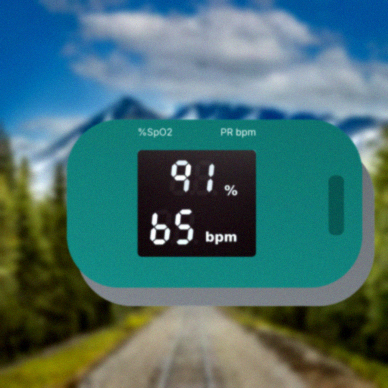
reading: 91 (%)
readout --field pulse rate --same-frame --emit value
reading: 65 (bpm)
